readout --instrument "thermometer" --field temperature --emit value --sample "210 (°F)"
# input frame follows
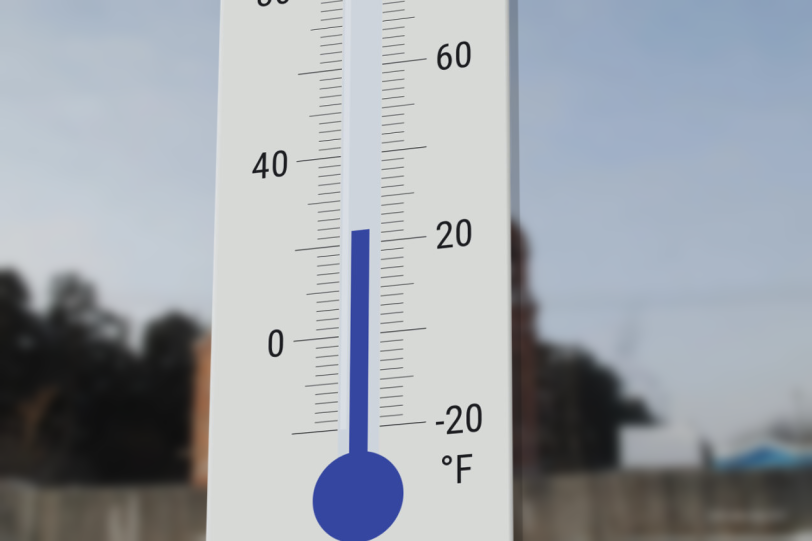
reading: 23 (°F)
